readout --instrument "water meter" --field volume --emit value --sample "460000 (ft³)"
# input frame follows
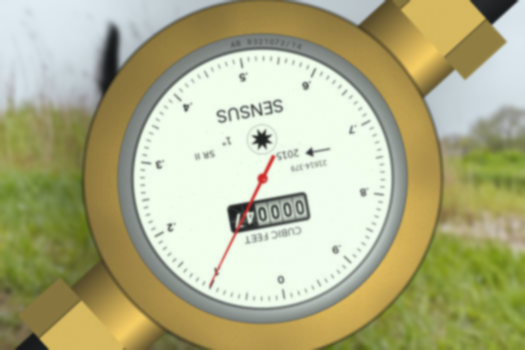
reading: 47.10 (ft³)
